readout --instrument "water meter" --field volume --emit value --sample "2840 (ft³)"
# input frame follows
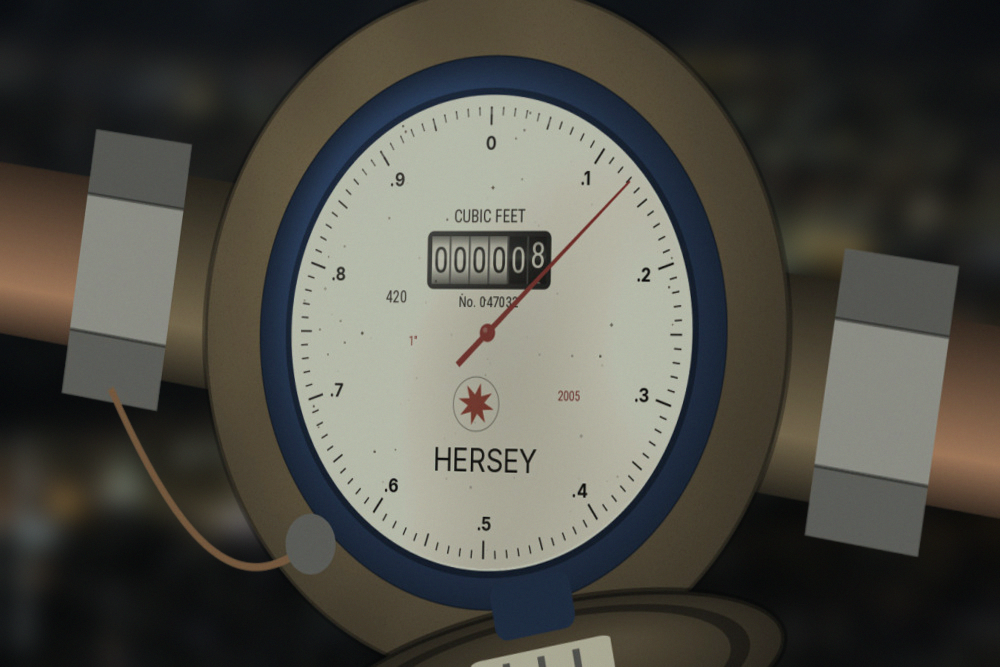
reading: 8.13 (ft³)
